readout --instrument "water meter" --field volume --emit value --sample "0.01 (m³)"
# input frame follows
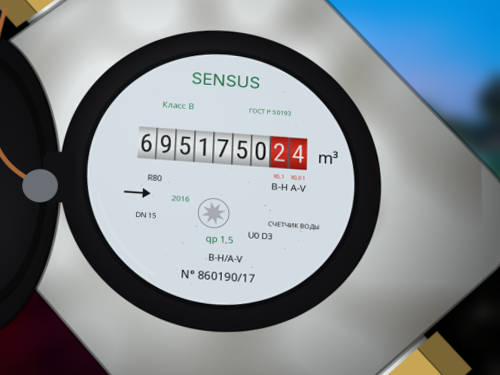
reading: 6951750.24 (m³)
